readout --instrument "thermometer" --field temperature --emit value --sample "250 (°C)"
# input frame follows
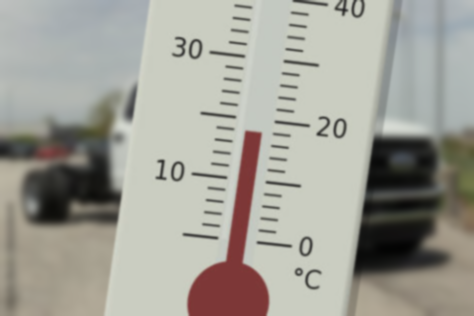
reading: 18 (°C)
